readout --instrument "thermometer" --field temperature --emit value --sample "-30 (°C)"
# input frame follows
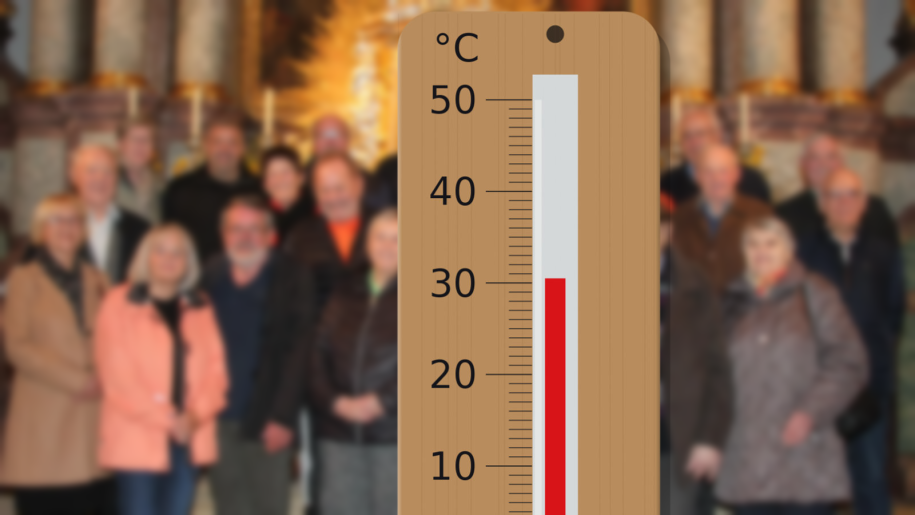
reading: 30.5 (°C)
